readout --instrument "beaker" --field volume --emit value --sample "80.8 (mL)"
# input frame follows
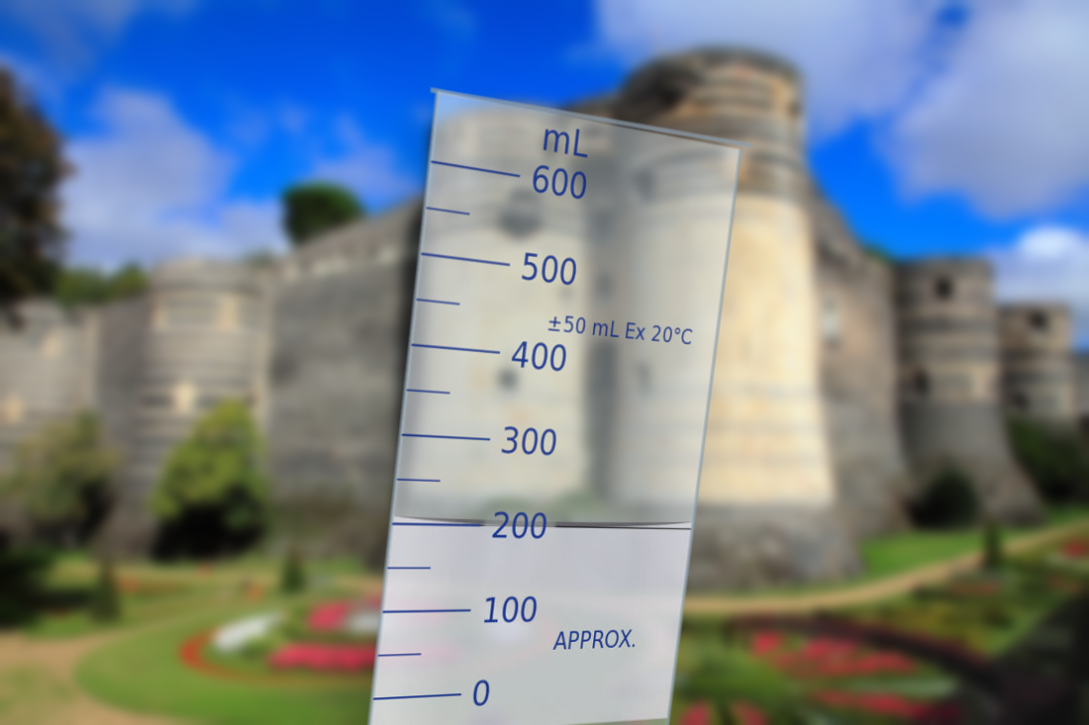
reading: 200 (mL)
